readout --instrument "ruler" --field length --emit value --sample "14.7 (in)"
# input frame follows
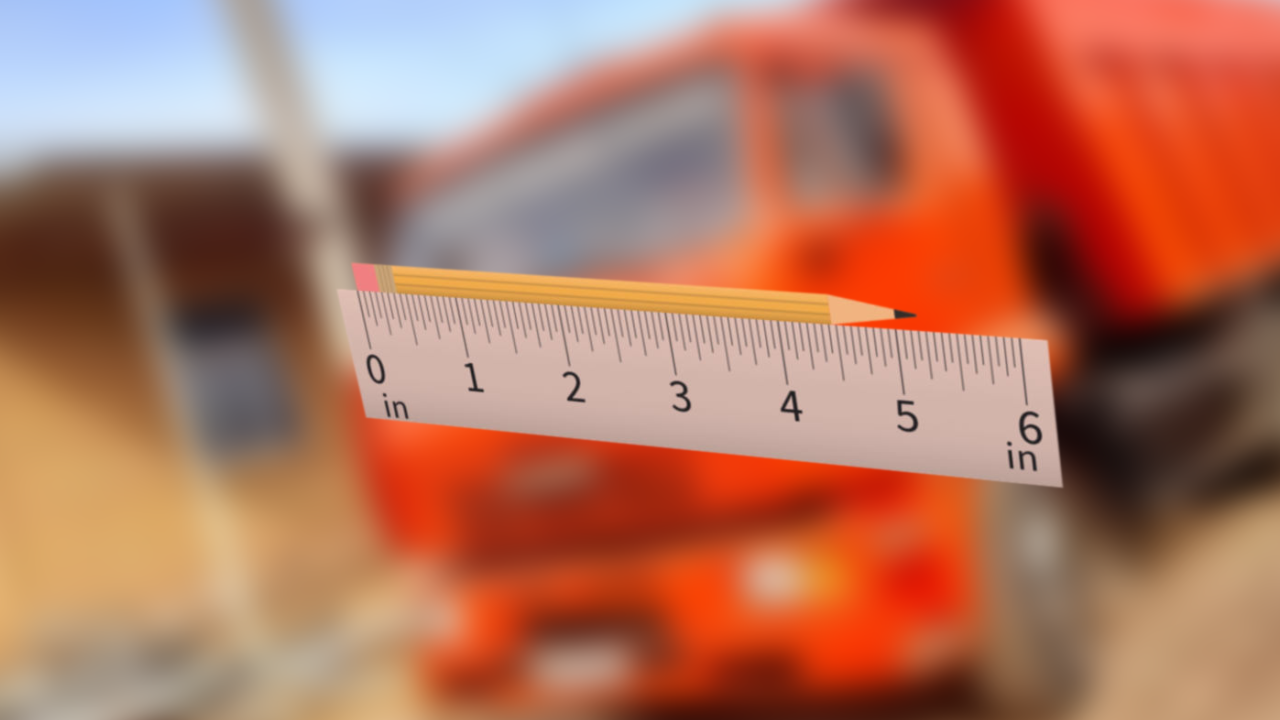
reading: 5.1875 (in)
